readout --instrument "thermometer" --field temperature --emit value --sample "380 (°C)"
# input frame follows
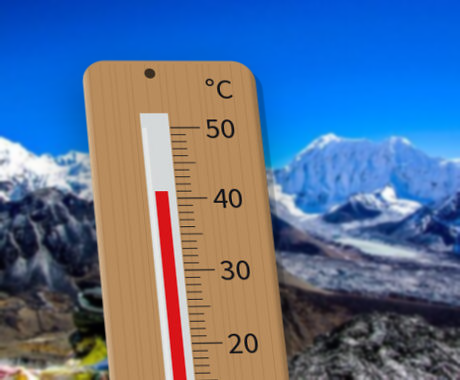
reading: 41 (°C)
